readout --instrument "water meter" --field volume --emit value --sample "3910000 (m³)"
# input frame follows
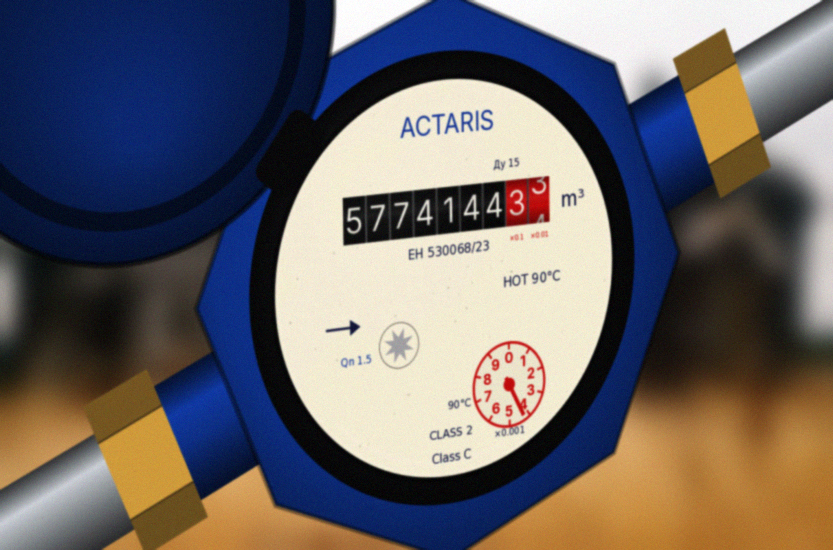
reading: 5774144.334 (m³)
